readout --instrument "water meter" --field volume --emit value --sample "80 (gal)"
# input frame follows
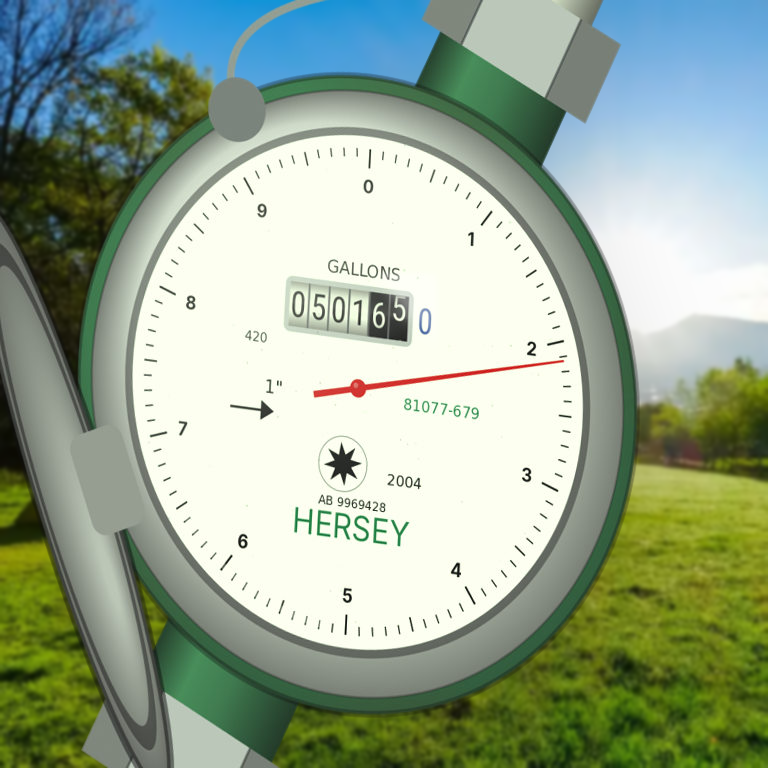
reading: 501652.1 (gal)
